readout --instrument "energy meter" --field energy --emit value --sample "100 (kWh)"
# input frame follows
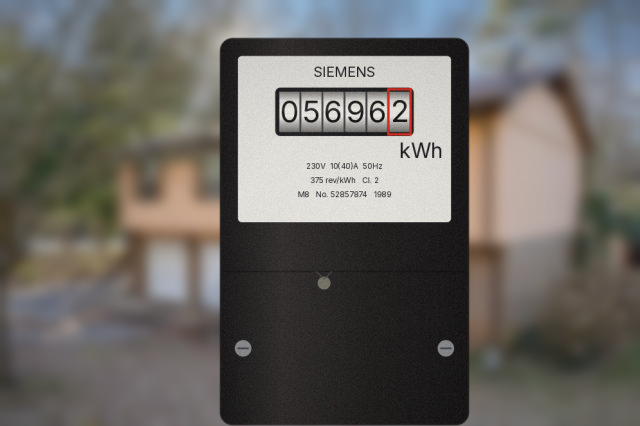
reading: 5696.2 (kWh)
